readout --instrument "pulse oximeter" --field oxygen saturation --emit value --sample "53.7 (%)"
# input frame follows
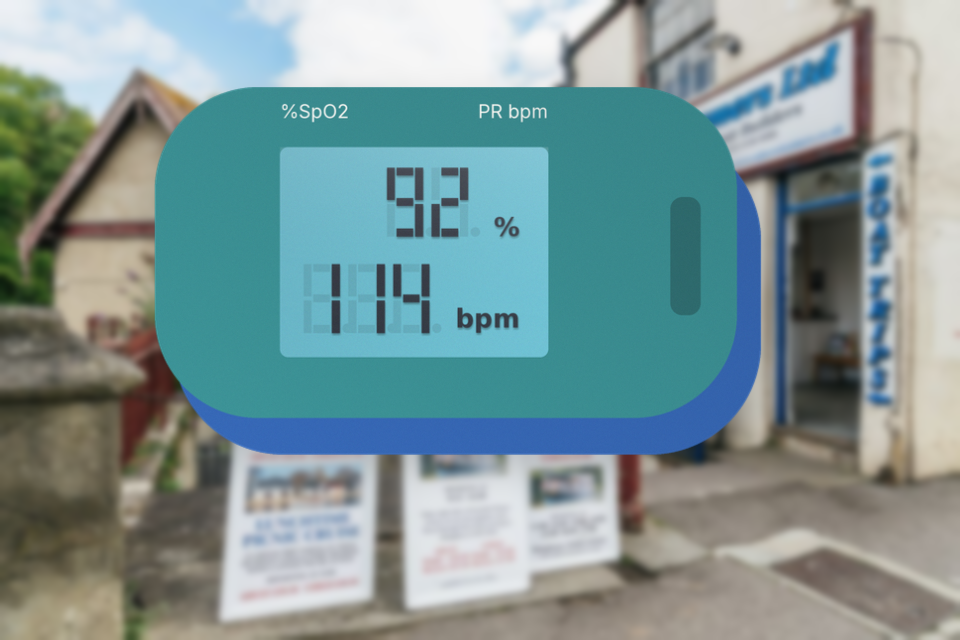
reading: 92 (%)
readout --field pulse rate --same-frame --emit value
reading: 114 (bpm)
